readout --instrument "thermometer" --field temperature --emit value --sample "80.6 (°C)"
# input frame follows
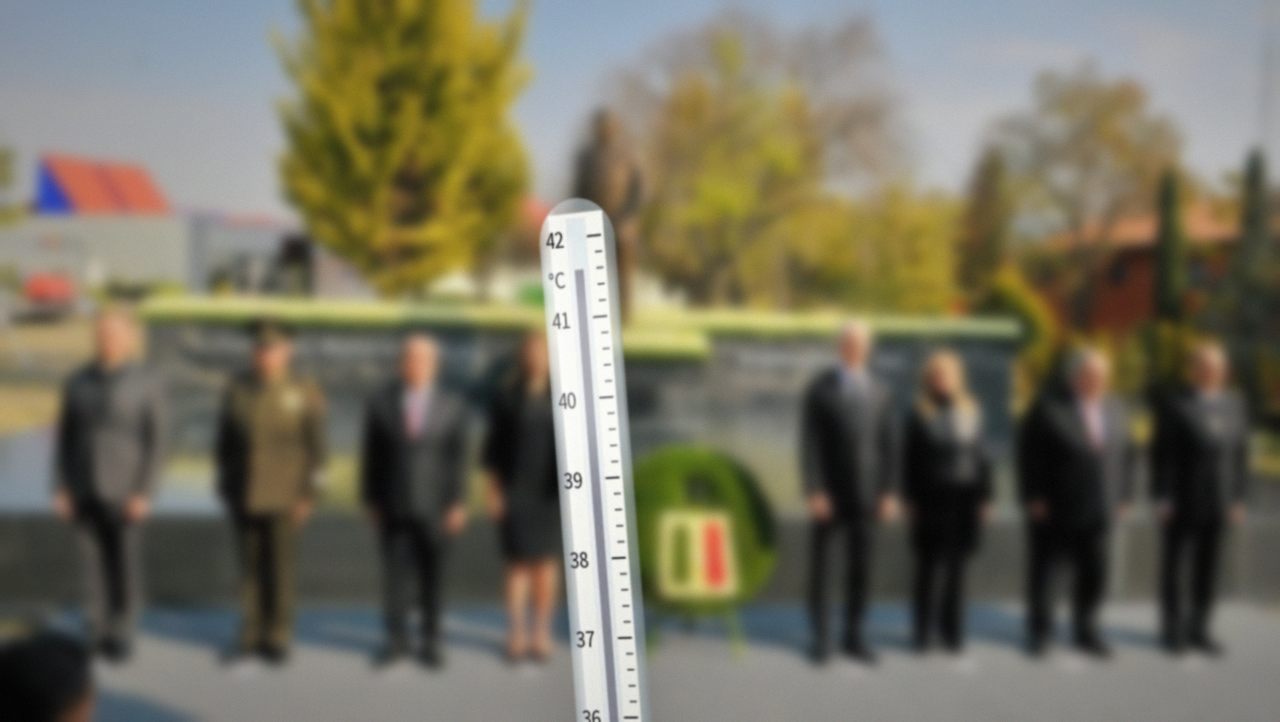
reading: 41.6 (°C)
